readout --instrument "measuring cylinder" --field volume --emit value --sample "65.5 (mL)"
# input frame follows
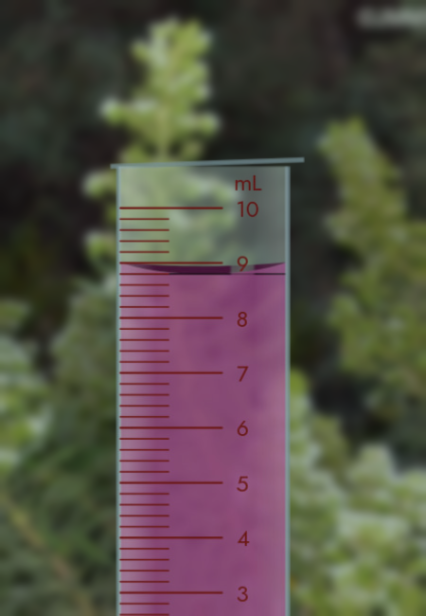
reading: 8.8 (mL)
